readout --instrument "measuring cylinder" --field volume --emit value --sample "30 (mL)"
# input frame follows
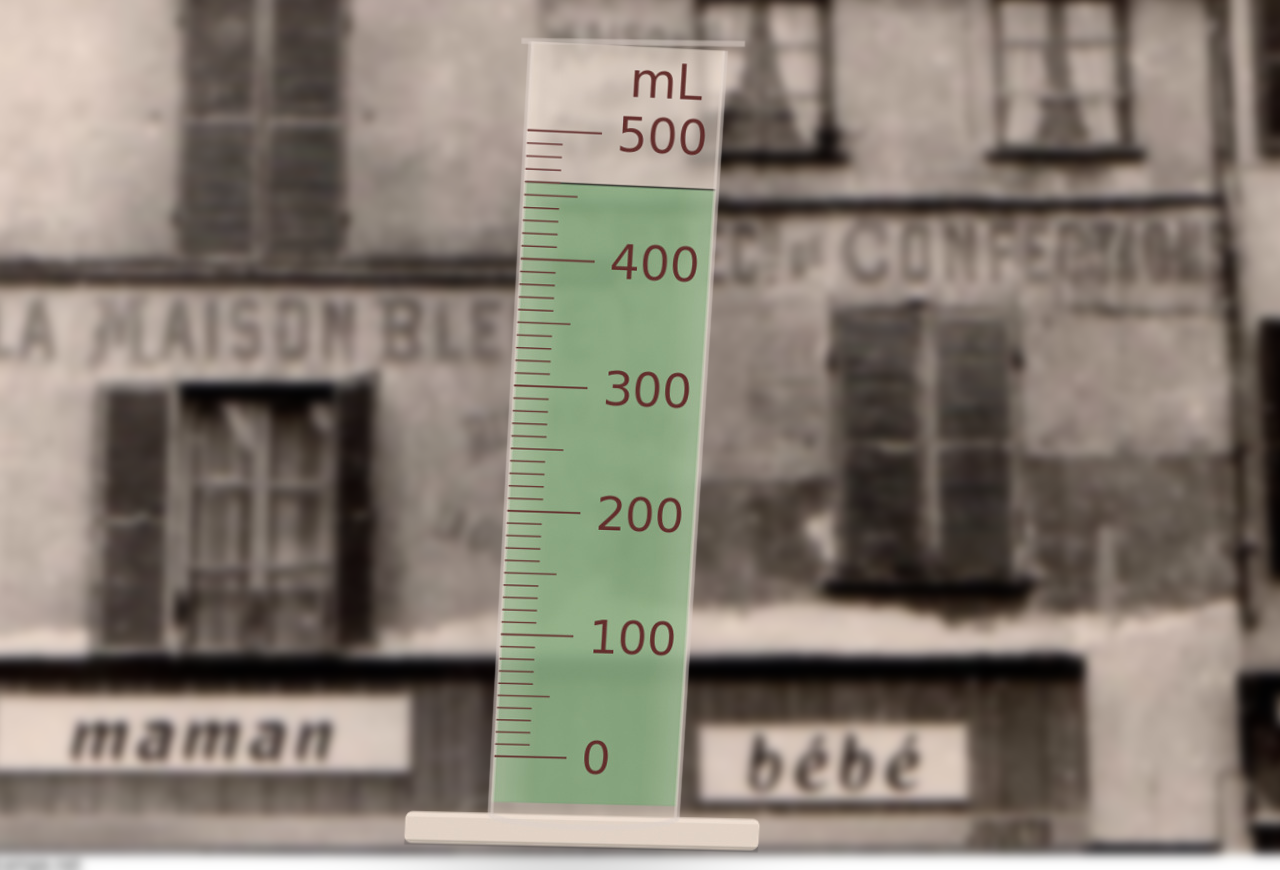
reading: 460 (mL)
